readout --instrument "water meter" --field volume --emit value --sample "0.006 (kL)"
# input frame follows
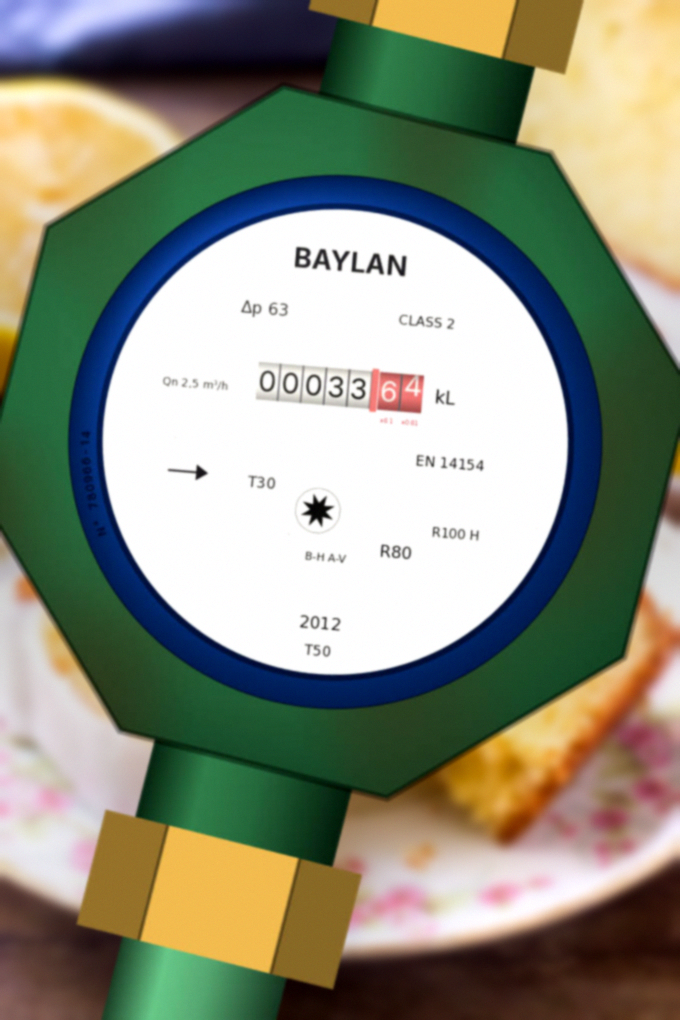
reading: 33.64 (kL)
